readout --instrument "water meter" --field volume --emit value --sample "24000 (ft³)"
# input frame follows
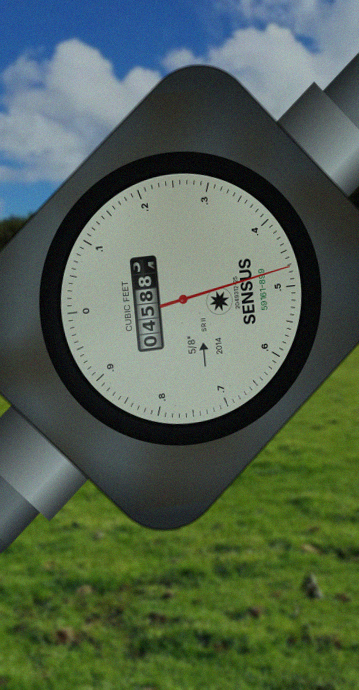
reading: 45883.47 (ft³)
